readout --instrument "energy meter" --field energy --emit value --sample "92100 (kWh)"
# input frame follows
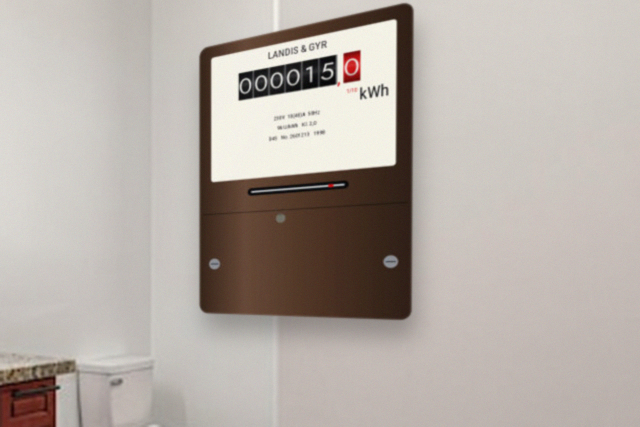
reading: 15.0 (kWh)
